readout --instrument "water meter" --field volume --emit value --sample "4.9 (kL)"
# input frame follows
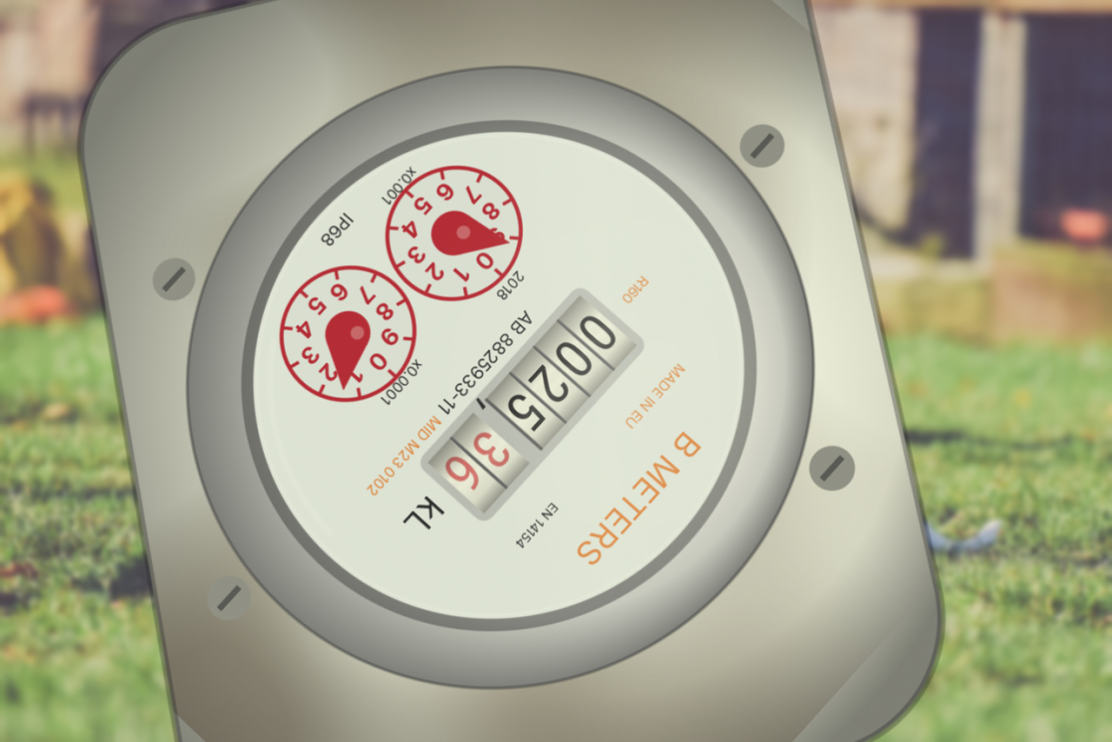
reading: 25.3591 (kL)
